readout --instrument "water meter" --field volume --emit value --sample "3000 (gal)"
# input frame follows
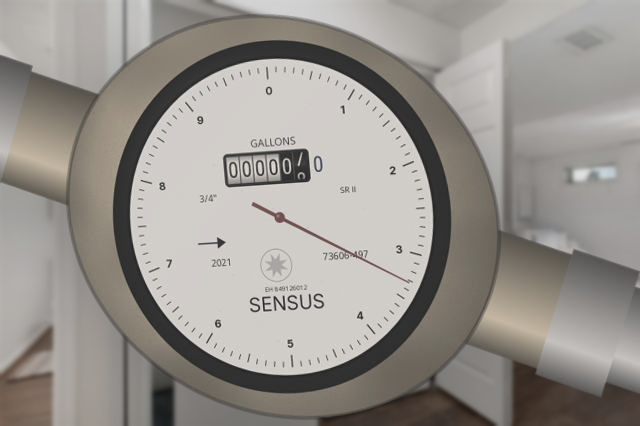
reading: 73.3 (gal)
